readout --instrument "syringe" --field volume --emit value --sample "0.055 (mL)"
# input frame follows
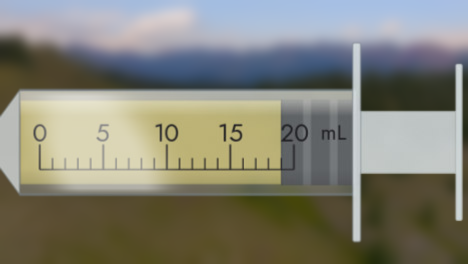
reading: 19 (mL)
